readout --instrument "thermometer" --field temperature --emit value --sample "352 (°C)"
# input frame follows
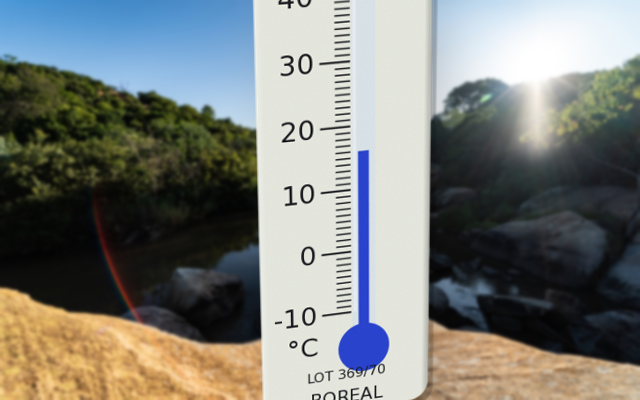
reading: 16 (°C)
